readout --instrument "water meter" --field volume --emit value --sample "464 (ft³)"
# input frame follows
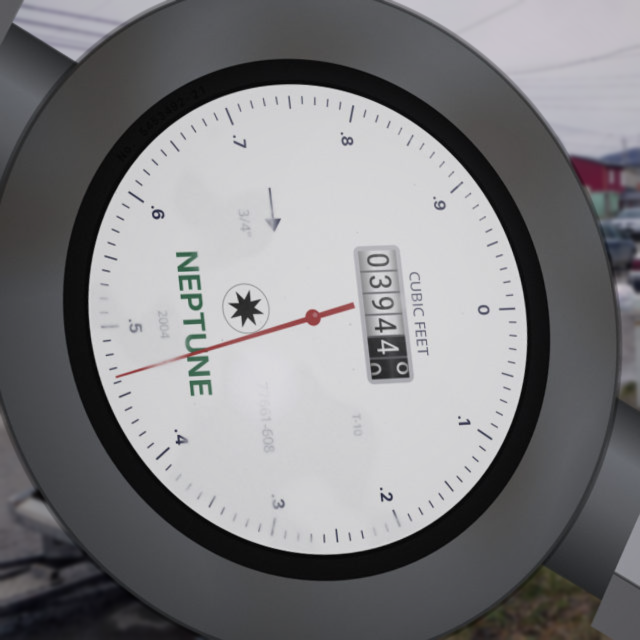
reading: 39448.46 (ft³)
